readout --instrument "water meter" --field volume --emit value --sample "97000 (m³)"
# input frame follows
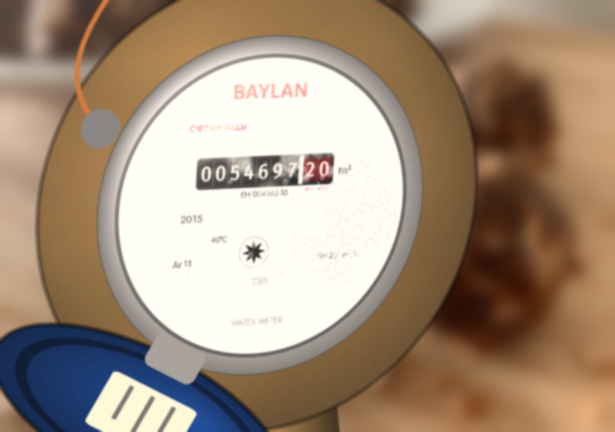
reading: 54697.20 (m³)
